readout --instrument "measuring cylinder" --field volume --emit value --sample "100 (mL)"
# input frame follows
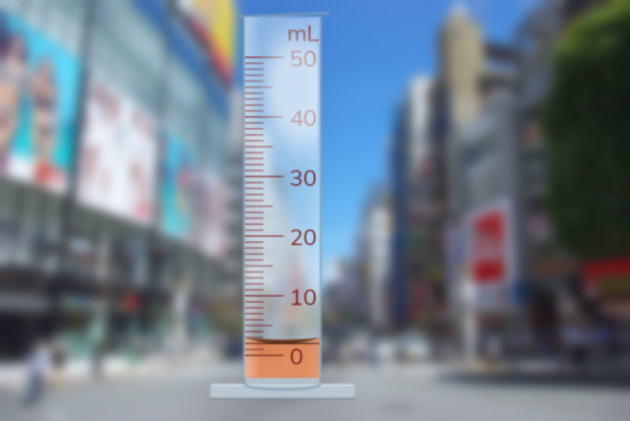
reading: 2 (mL)
